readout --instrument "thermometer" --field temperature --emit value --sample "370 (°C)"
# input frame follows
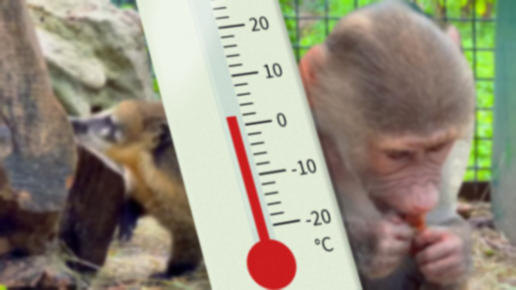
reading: 2 (°C)
